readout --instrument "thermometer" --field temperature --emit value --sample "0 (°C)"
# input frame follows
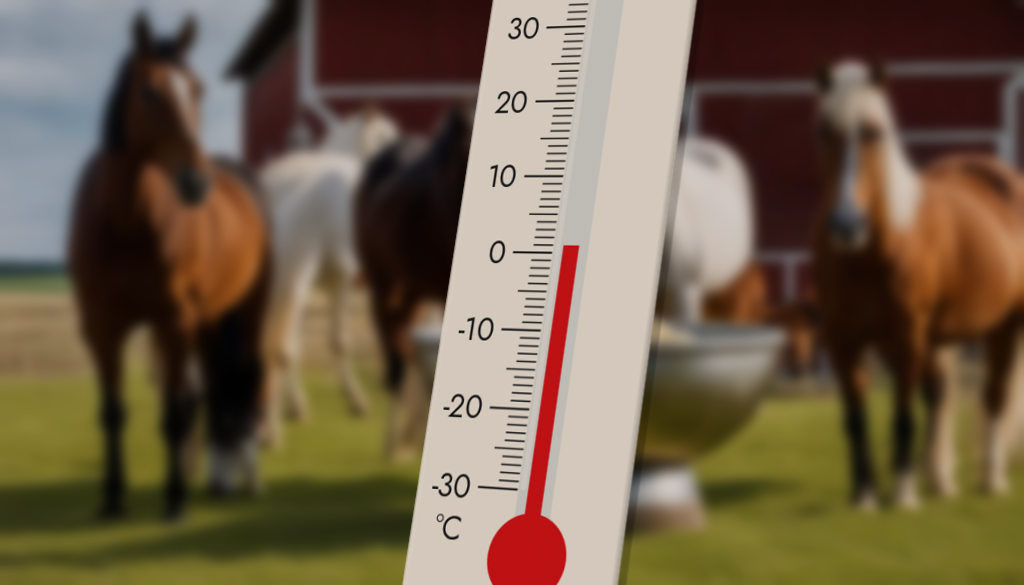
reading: 1 (°C)
